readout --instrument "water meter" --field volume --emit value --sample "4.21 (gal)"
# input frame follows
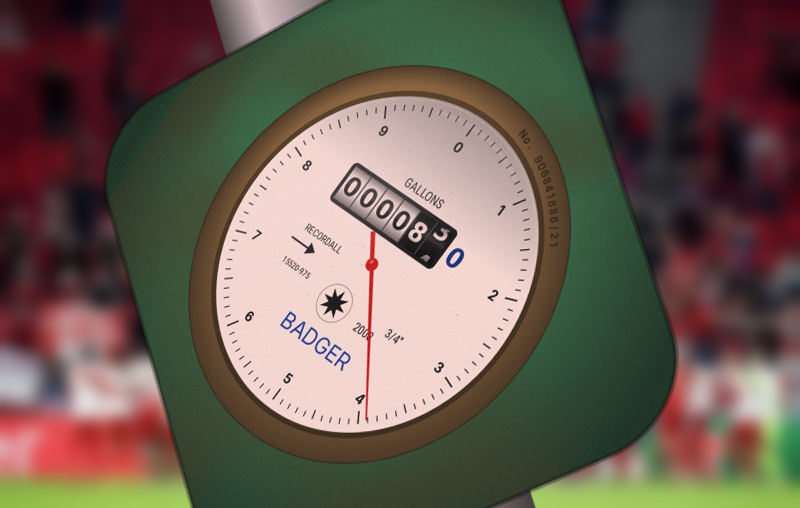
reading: 833.9 (gal)
